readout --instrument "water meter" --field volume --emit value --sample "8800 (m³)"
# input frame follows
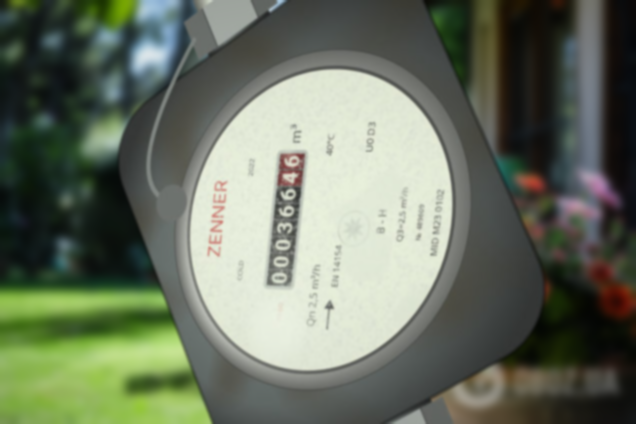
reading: 366.46 (m³)
